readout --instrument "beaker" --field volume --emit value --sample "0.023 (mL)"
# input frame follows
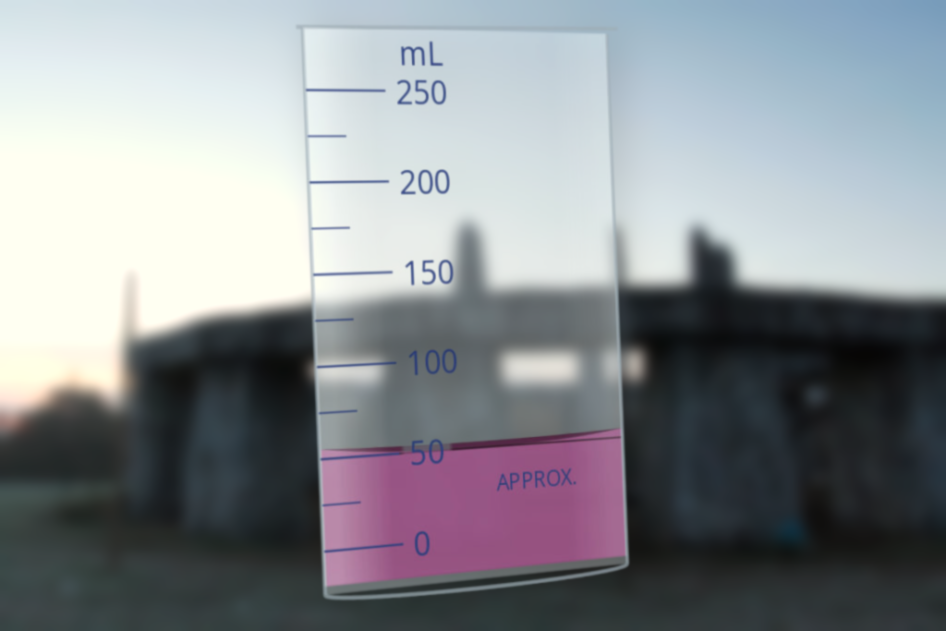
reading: 50 (mL)
